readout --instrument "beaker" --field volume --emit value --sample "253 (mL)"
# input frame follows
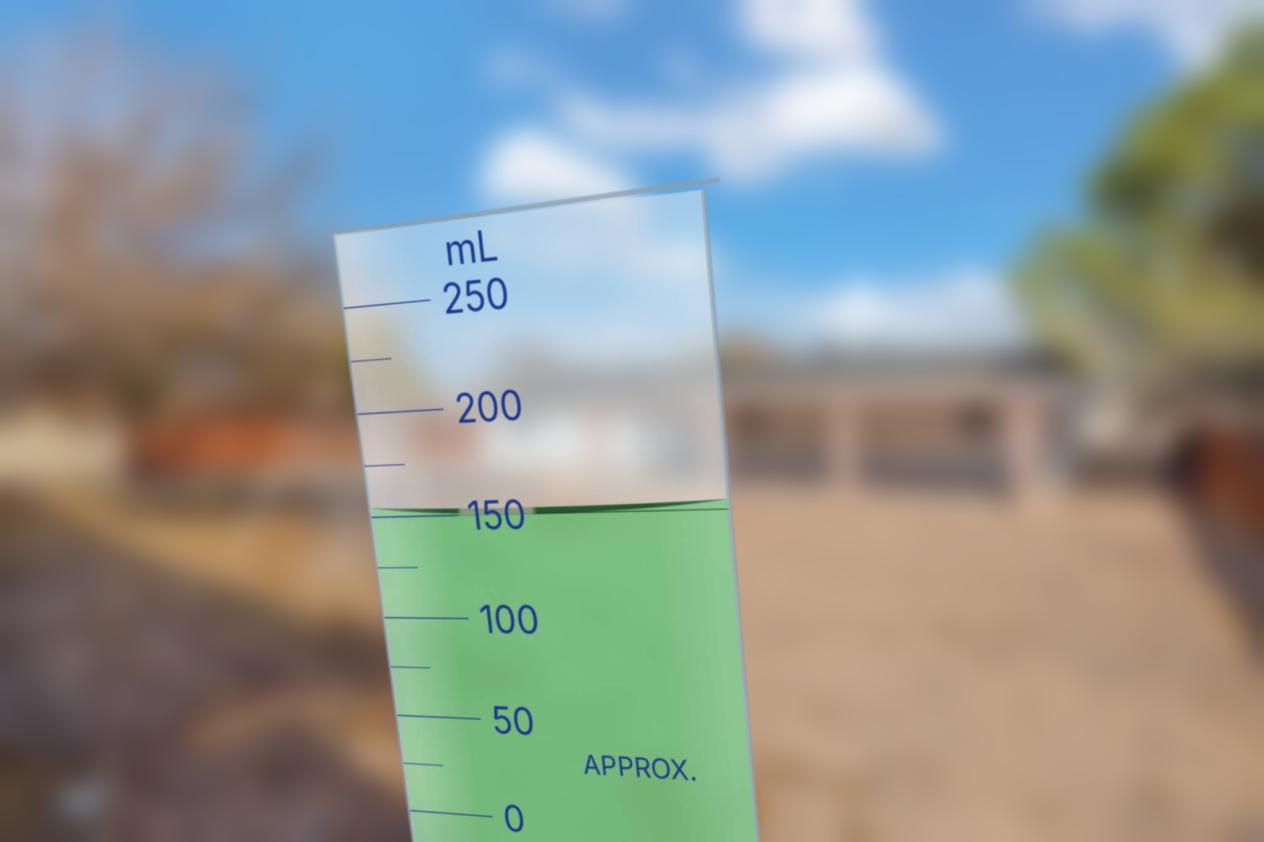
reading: 150 (mL)
